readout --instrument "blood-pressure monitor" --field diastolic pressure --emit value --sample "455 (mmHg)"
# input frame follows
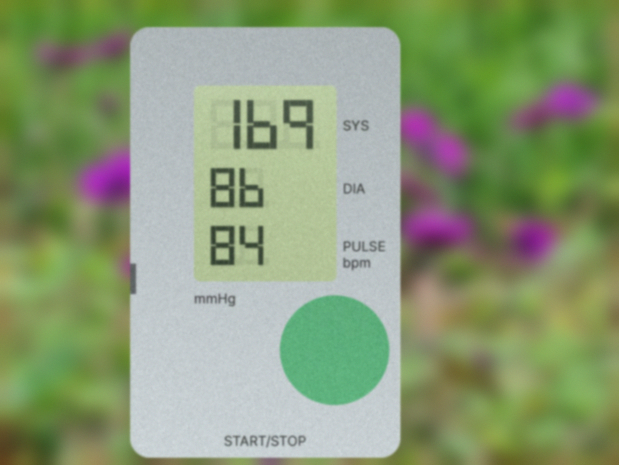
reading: 86 (mmHg)
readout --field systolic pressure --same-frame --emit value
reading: 169 (mmHg)
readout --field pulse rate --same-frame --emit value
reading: 84 (bpm)
